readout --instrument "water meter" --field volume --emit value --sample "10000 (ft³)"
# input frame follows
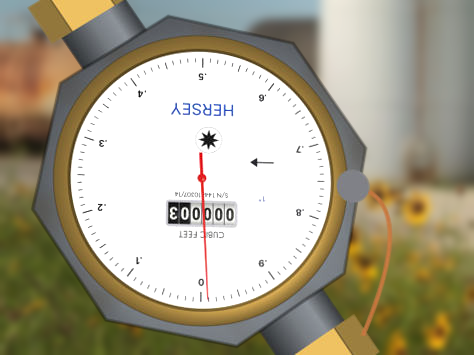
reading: 2.99 (ft³)
